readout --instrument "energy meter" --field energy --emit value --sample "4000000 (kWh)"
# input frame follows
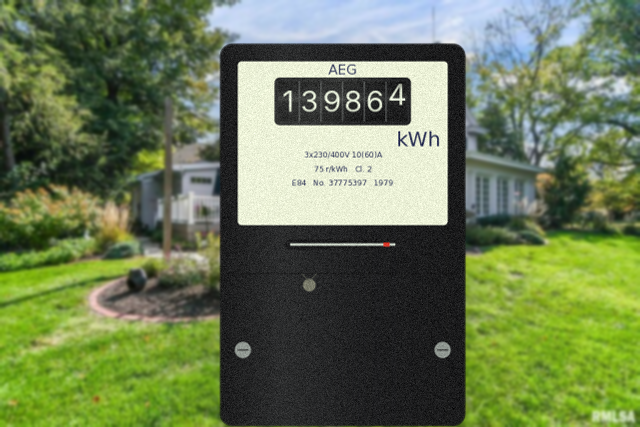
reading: 139864 (kWh)
